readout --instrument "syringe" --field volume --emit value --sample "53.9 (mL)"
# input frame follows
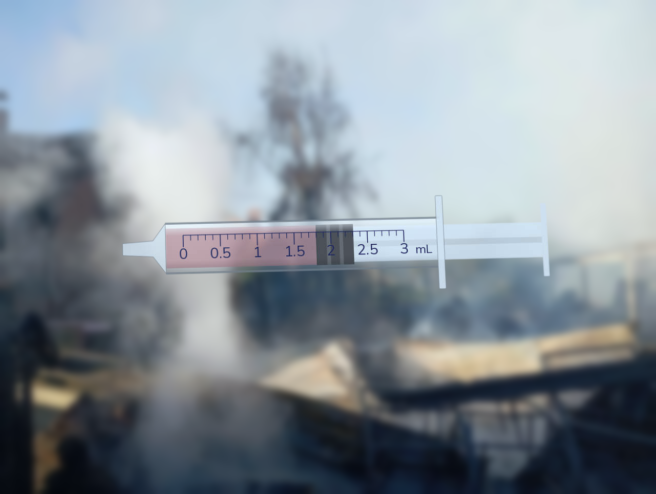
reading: 1.8 (mL)
